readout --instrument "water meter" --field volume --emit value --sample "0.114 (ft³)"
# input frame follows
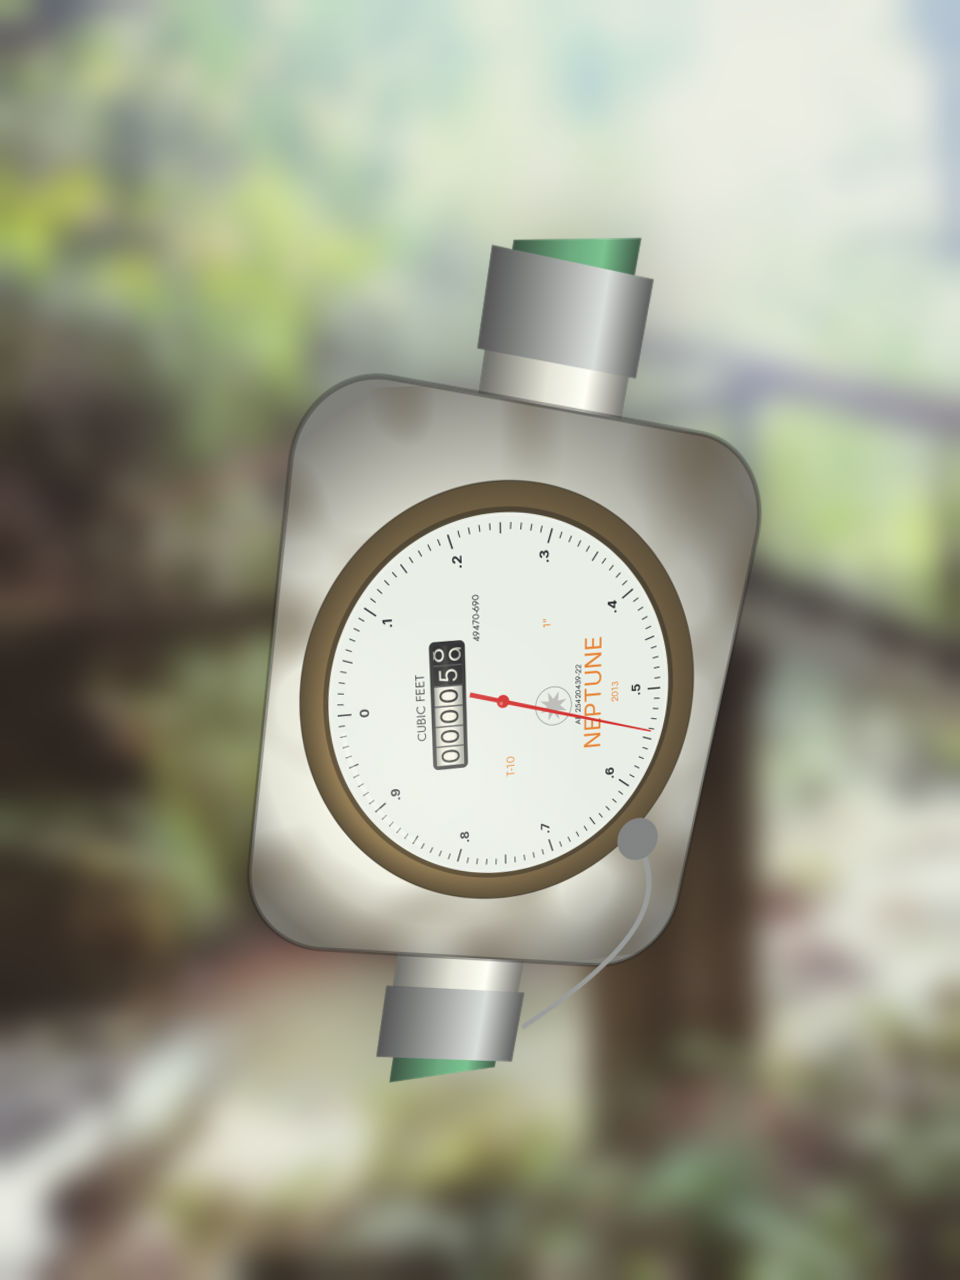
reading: 58.54 (ft³)
